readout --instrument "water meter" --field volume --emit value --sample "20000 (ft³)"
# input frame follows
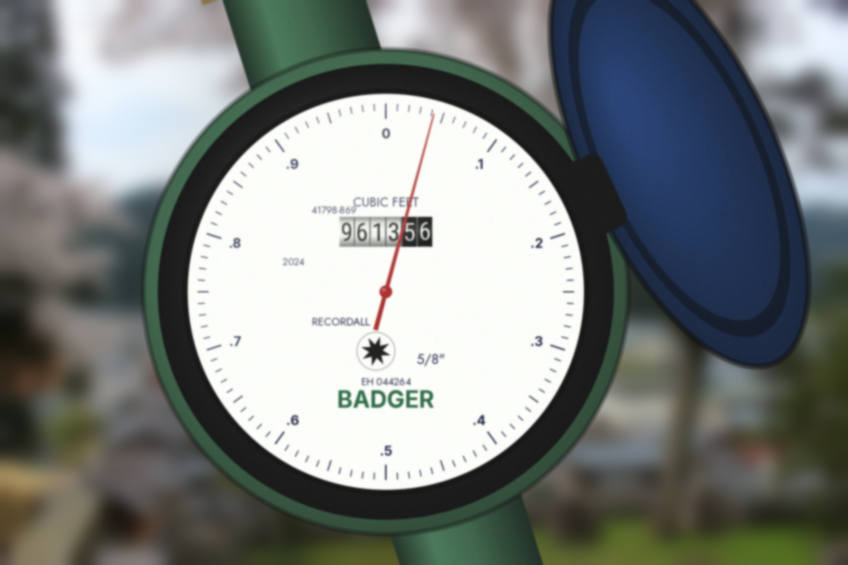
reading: 961356.04 (ft³)
